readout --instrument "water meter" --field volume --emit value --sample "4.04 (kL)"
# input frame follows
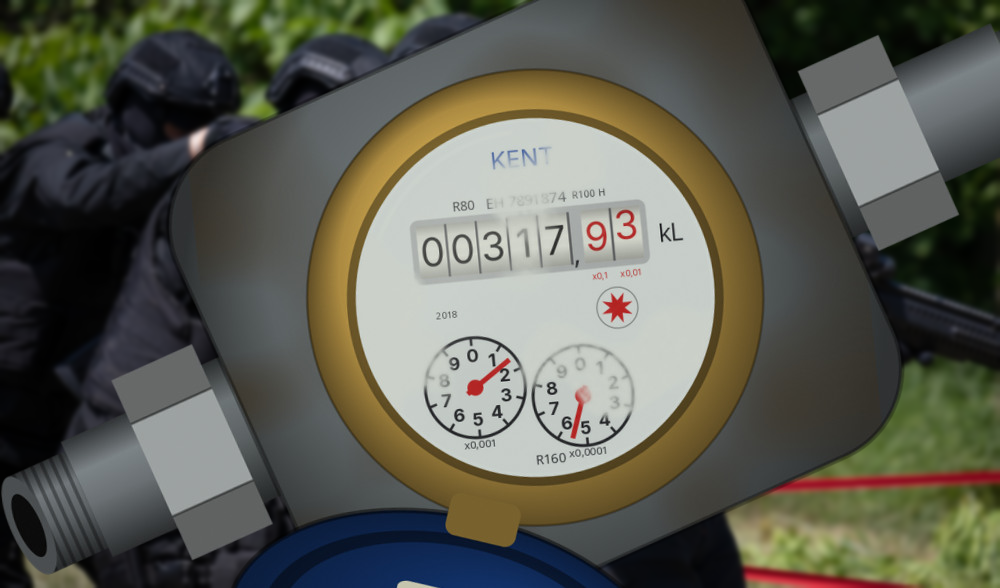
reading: 317.9315 (kL)
